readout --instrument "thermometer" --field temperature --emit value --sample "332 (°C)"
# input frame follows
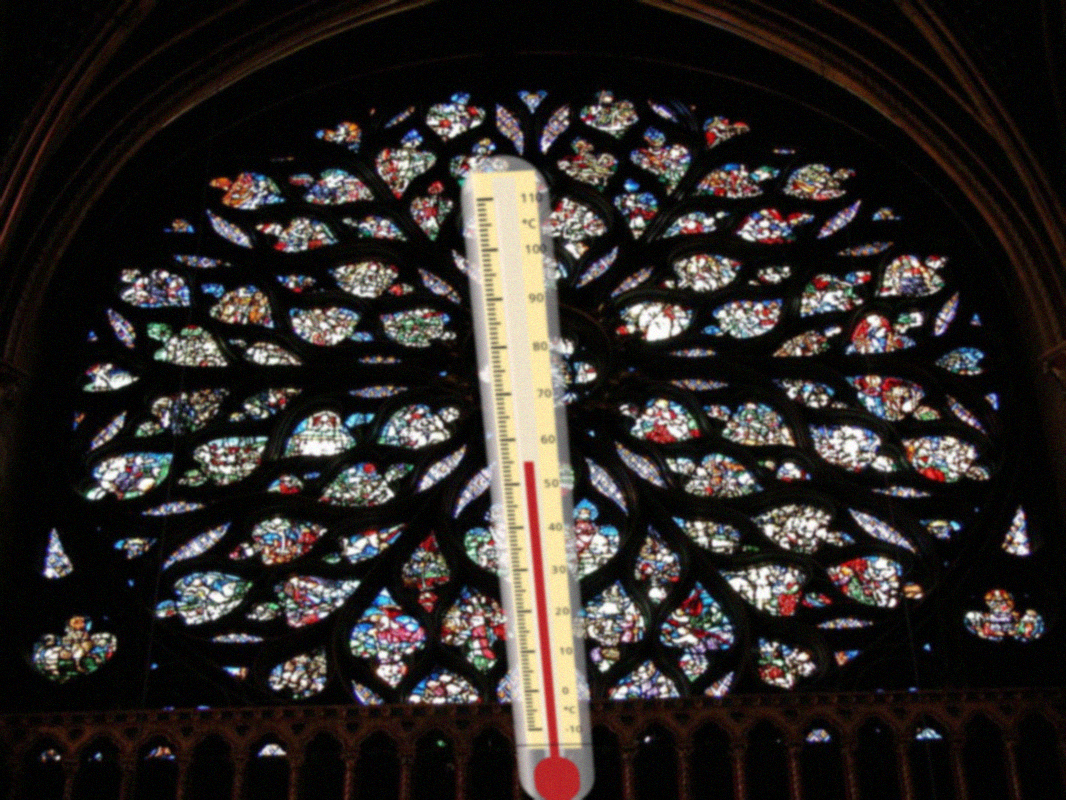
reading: 55 (°C)
